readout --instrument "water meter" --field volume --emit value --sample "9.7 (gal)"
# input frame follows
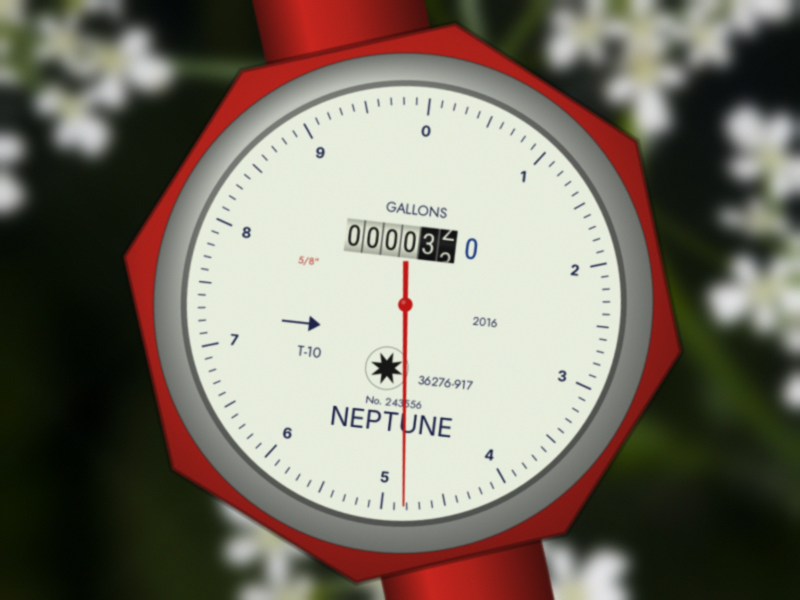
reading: 324.8 (gal)
